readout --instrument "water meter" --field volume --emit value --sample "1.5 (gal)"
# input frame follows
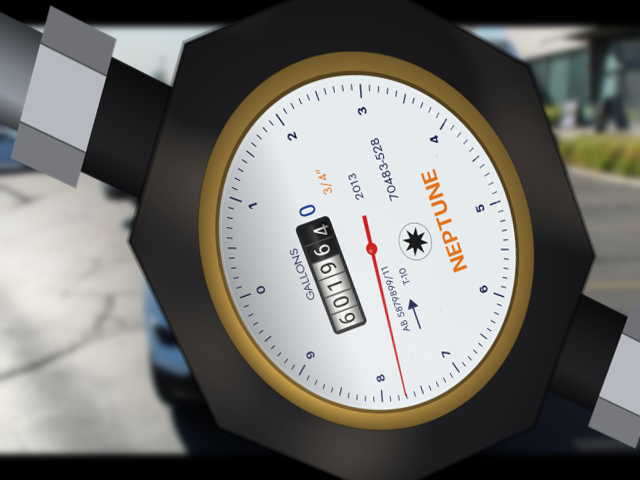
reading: 6019637.7 (gal)
